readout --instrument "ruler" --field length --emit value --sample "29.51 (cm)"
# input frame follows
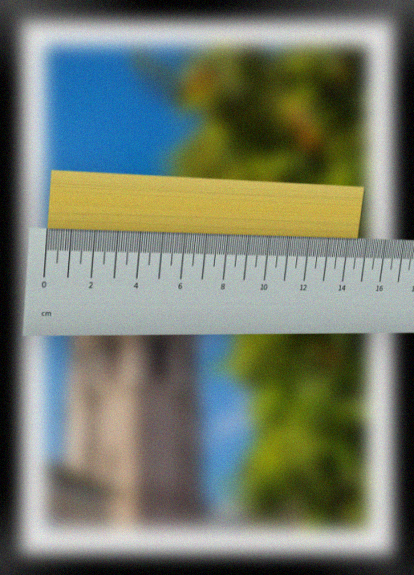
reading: 14.5 (cm)
